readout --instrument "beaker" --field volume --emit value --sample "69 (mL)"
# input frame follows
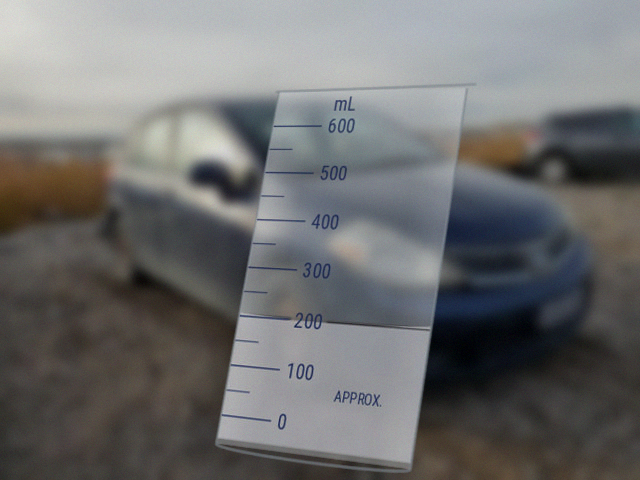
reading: 200 (mL)
